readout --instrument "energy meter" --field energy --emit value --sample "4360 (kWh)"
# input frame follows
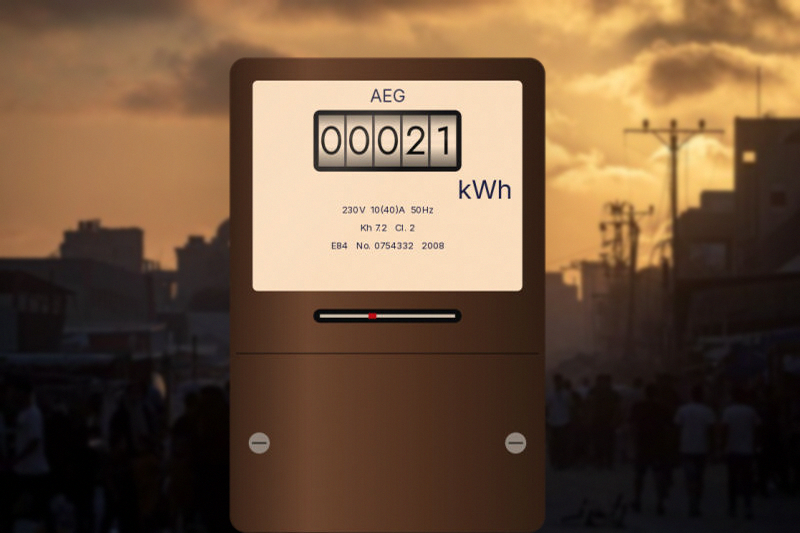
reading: 21 (kWh)
